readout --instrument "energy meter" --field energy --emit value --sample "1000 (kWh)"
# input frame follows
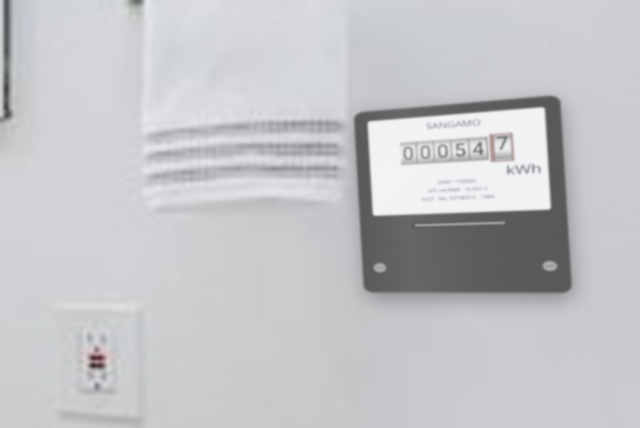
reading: 54.7 (kWh)
